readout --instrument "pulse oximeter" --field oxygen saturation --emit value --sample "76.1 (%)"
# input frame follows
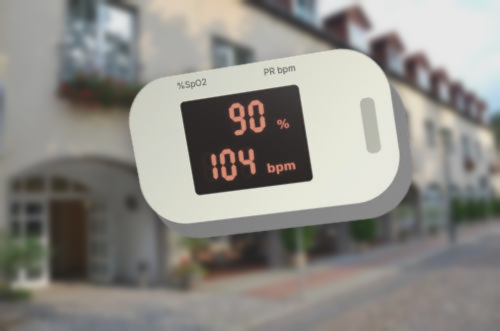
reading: 90 (%)
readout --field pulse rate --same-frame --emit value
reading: 104 (bpm)
